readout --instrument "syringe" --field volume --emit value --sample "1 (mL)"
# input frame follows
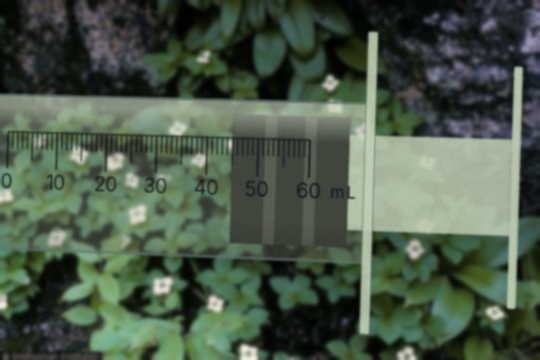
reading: 45 (mL)
